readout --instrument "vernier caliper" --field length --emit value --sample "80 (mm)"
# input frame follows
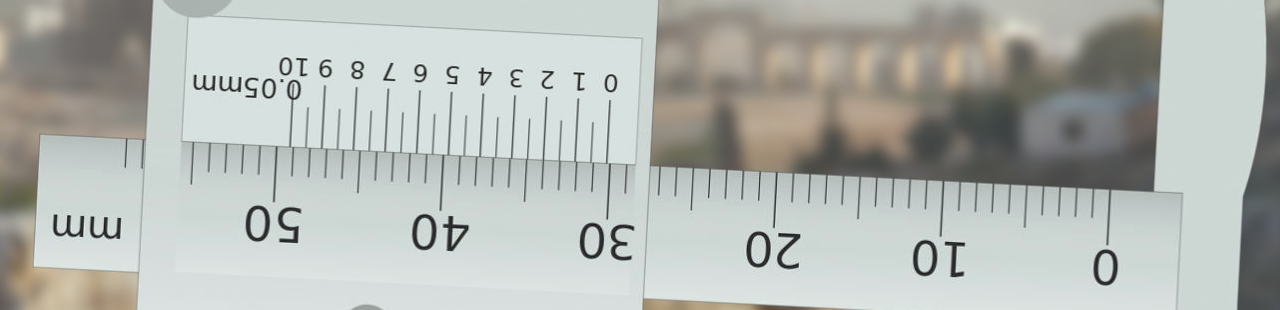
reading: 30.2 (mm)
